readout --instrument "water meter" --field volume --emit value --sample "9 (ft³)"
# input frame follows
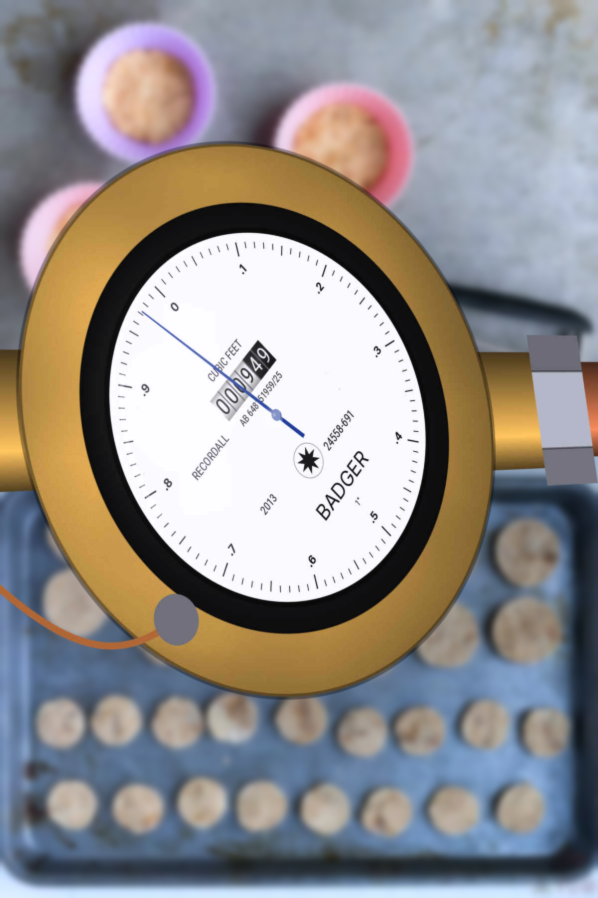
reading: 948.97 (ft³)
